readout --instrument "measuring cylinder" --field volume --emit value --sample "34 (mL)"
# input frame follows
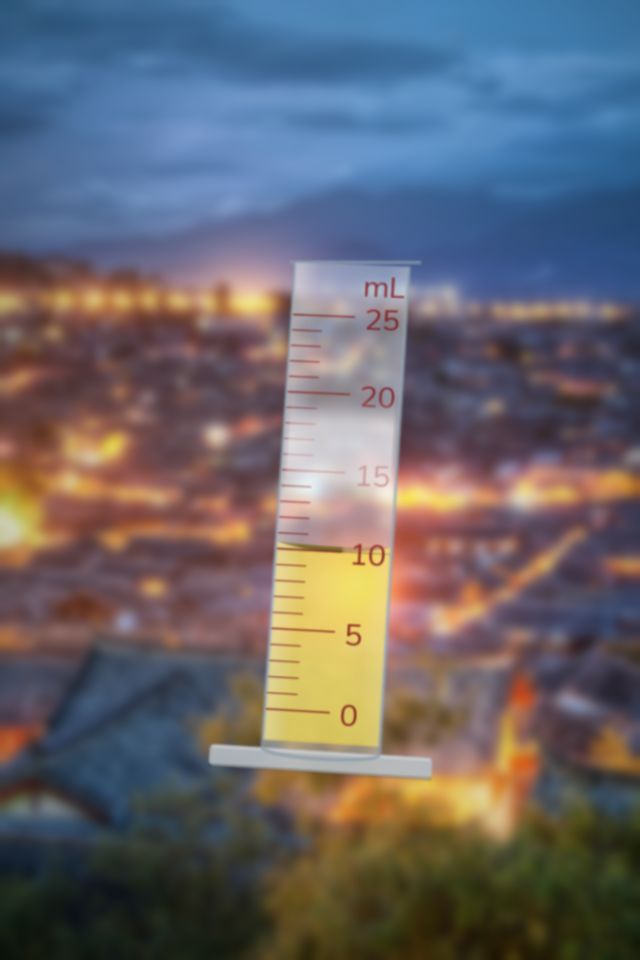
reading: 10 (mL)
